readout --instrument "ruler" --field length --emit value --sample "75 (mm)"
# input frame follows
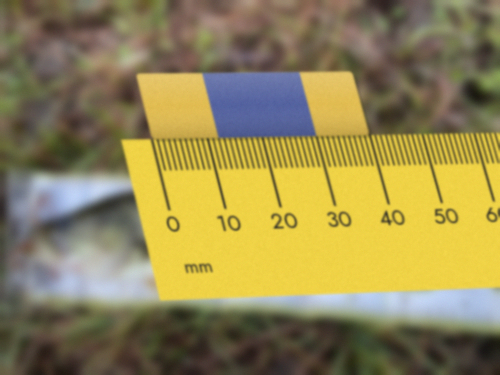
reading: 40 (mm)
